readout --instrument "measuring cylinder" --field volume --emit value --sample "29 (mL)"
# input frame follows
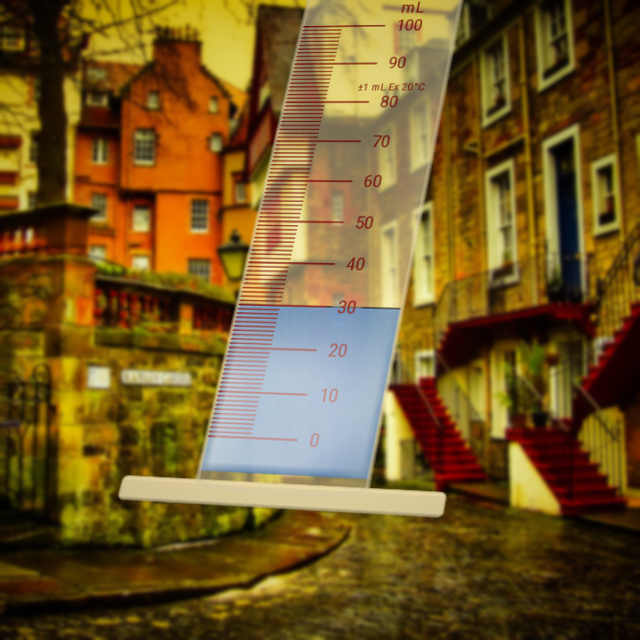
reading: 30 (mL)
